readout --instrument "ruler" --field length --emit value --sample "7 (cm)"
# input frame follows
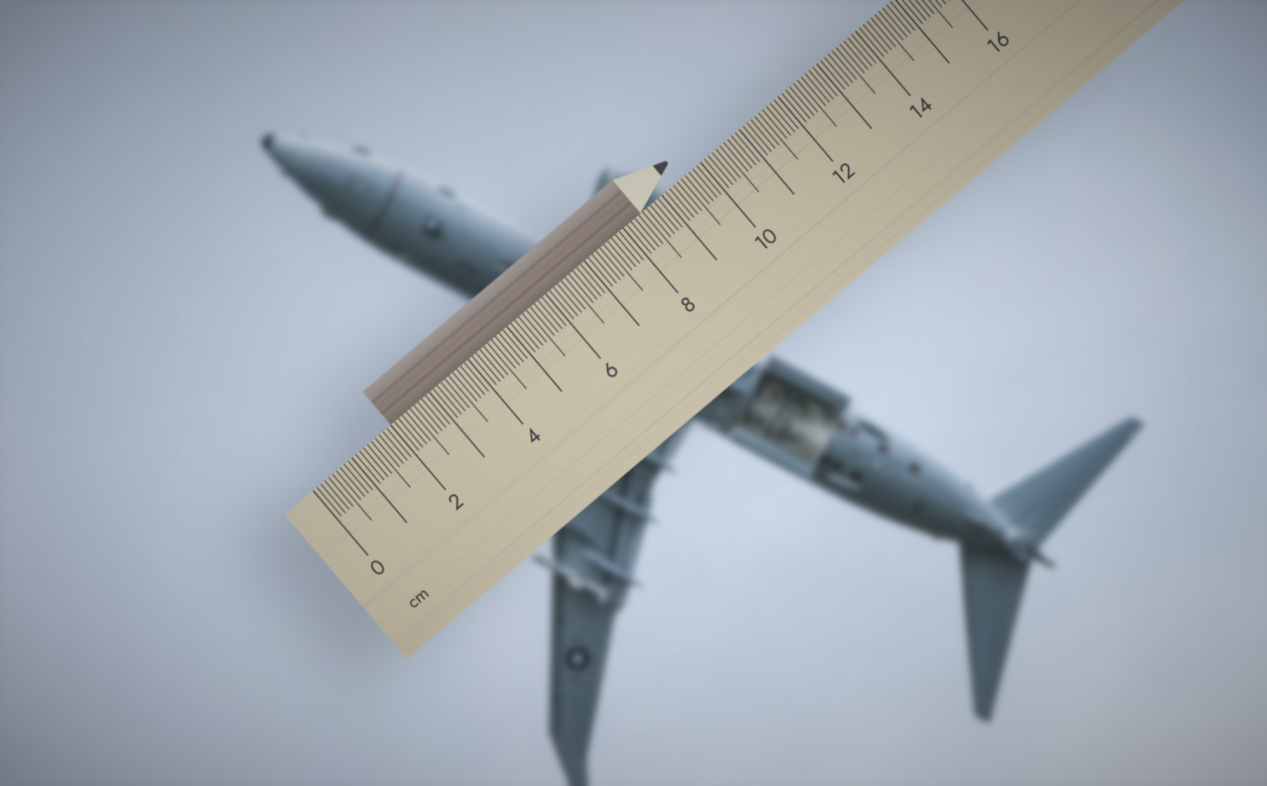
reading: 7.5 (cm)
